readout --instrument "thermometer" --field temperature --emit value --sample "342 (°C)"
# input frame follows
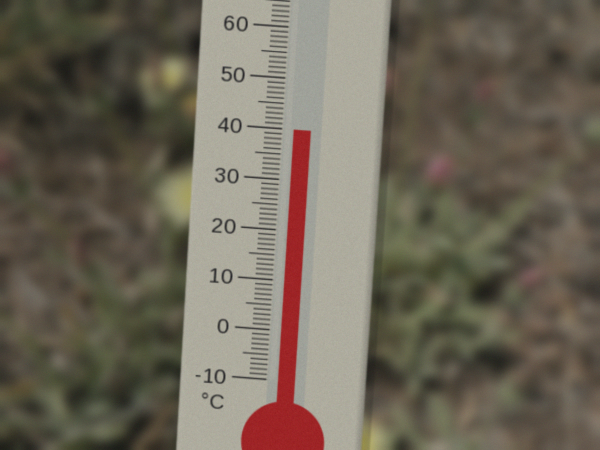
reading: 40 (°C)
